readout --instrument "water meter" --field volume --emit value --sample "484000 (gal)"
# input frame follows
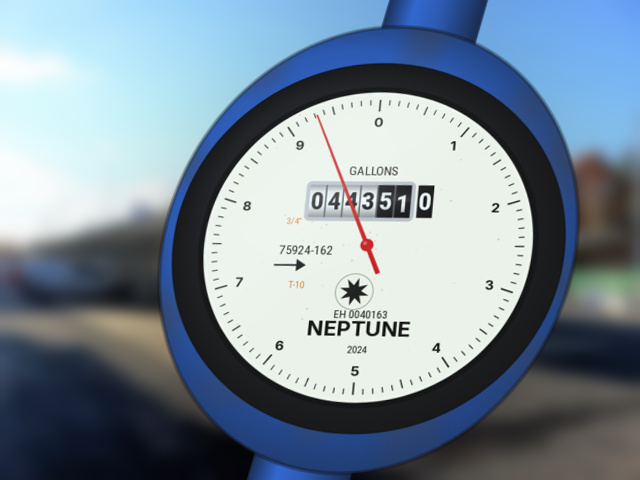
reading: 443509.3 (gal)
